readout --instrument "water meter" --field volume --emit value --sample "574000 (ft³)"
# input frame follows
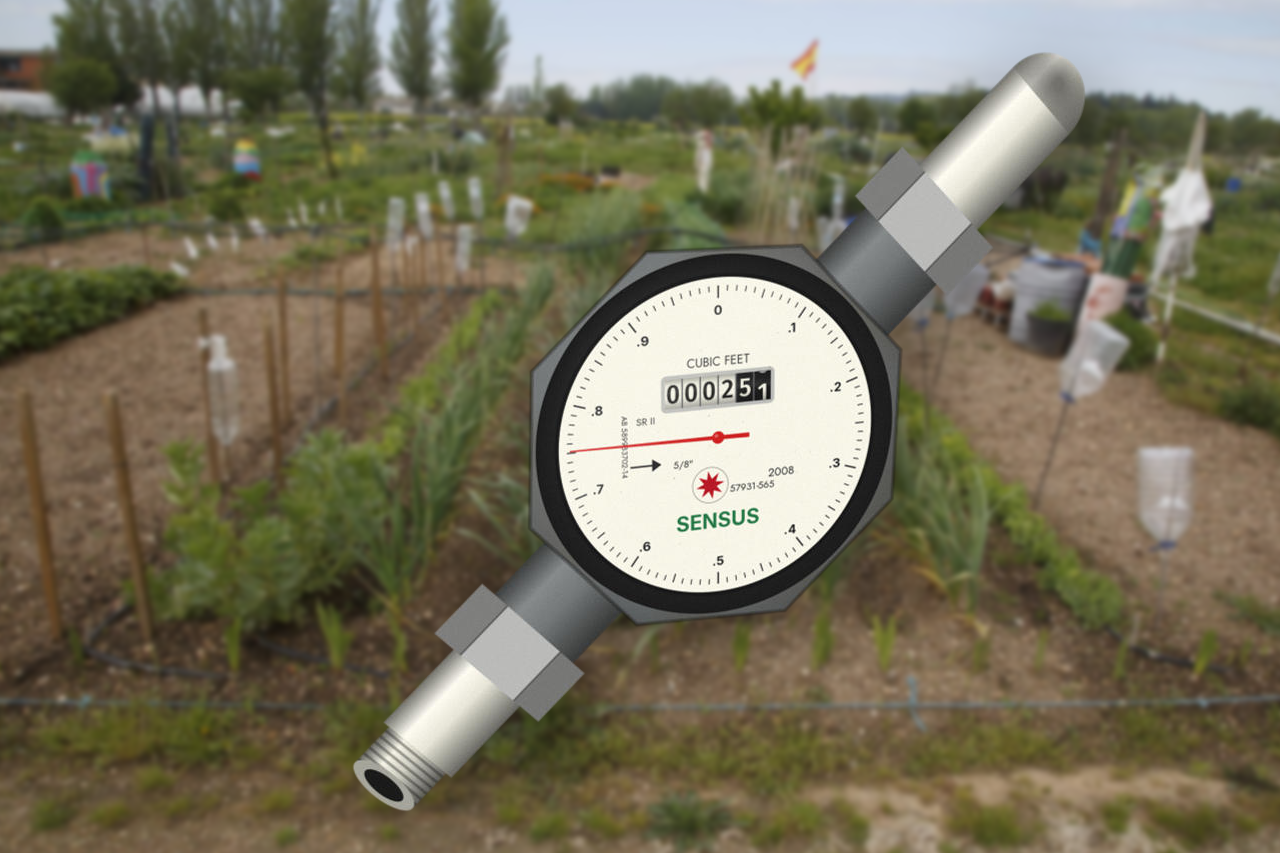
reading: 250.75 (ft³)
